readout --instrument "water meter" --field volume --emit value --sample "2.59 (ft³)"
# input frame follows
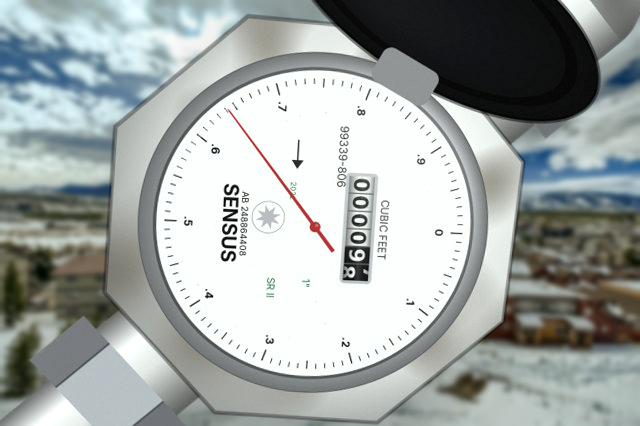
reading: 97.64 (ft³)
